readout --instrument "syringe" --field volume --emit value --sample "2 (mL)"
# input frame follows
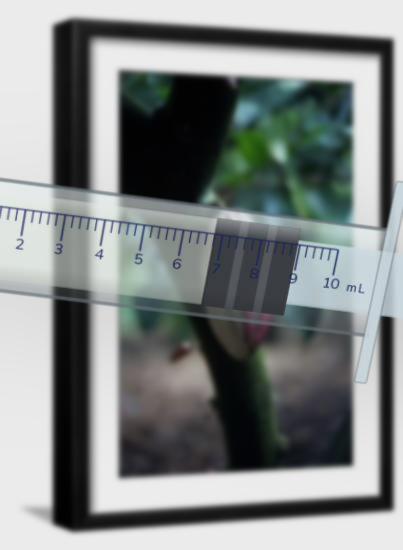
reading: 6.8 (mL)
